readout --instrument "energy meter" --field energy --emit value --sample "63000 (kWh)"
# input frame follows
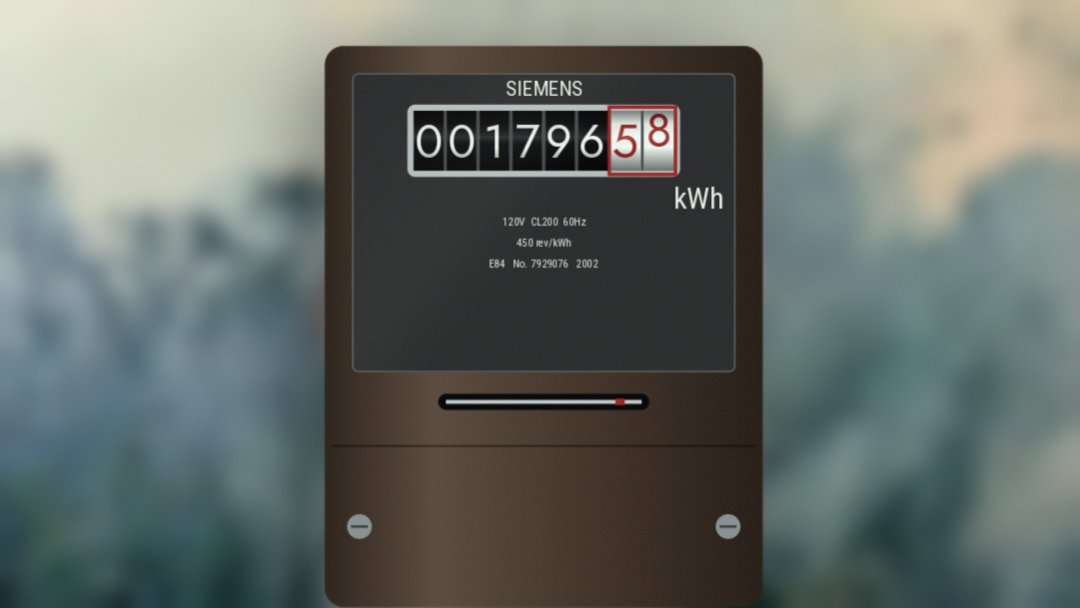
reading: 1796.58 (kWh)
